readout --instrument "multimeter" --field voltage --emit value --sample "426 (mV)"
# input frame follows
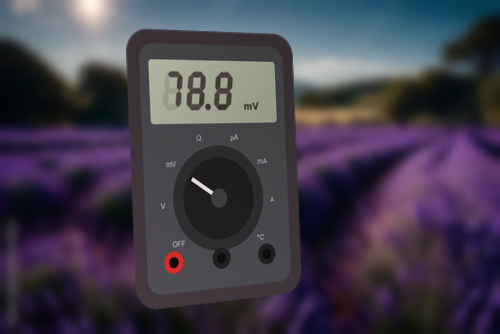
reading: 78.8 (mV)
